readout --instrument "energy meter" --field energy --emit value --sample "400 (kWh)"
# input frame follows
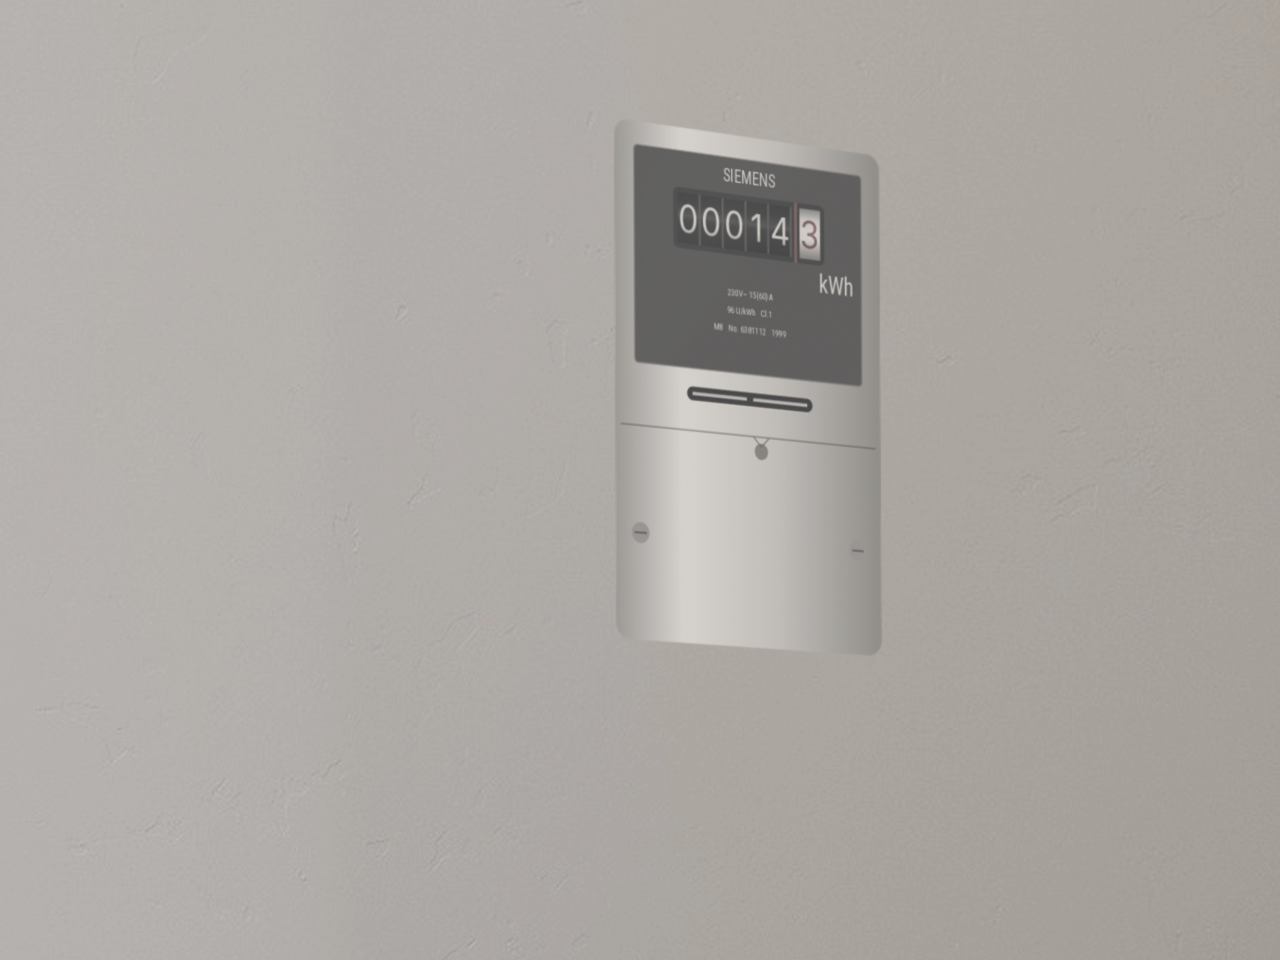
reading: 14.3 (kWh)
